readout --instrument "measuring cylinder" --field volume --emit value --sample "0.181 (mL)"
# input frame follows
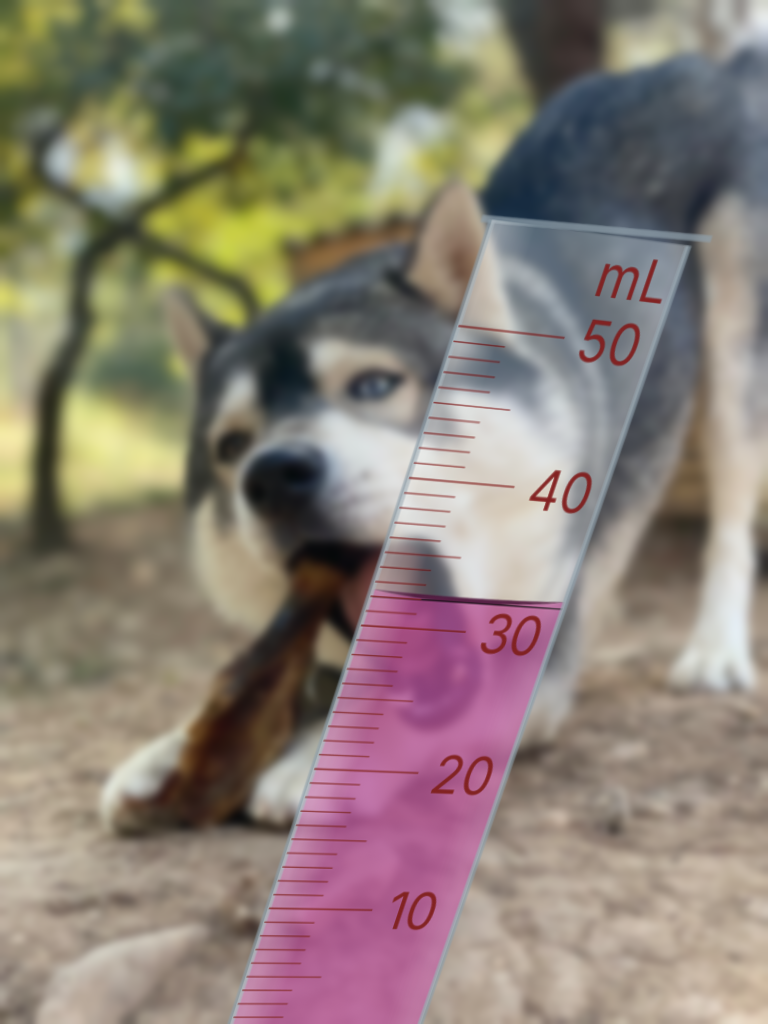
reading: 32 (mL)
